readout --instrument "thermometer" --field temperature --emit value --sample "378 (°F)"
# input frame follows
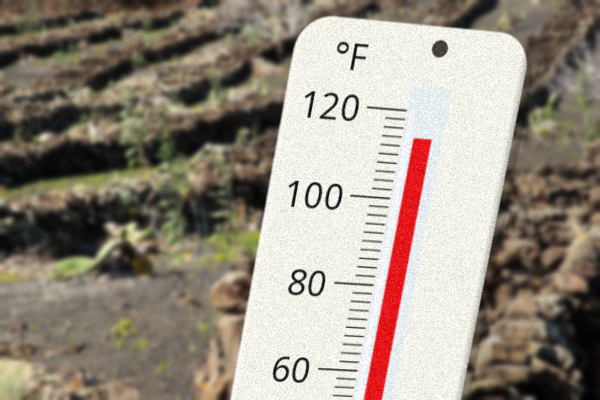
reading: 114 (°F)
